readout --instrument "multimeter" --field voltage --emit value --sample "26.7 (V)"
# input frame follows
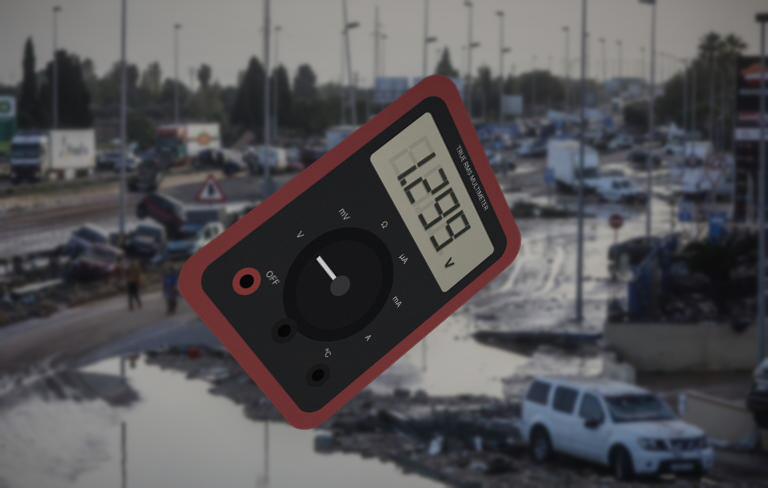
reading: 1.299 (V)
